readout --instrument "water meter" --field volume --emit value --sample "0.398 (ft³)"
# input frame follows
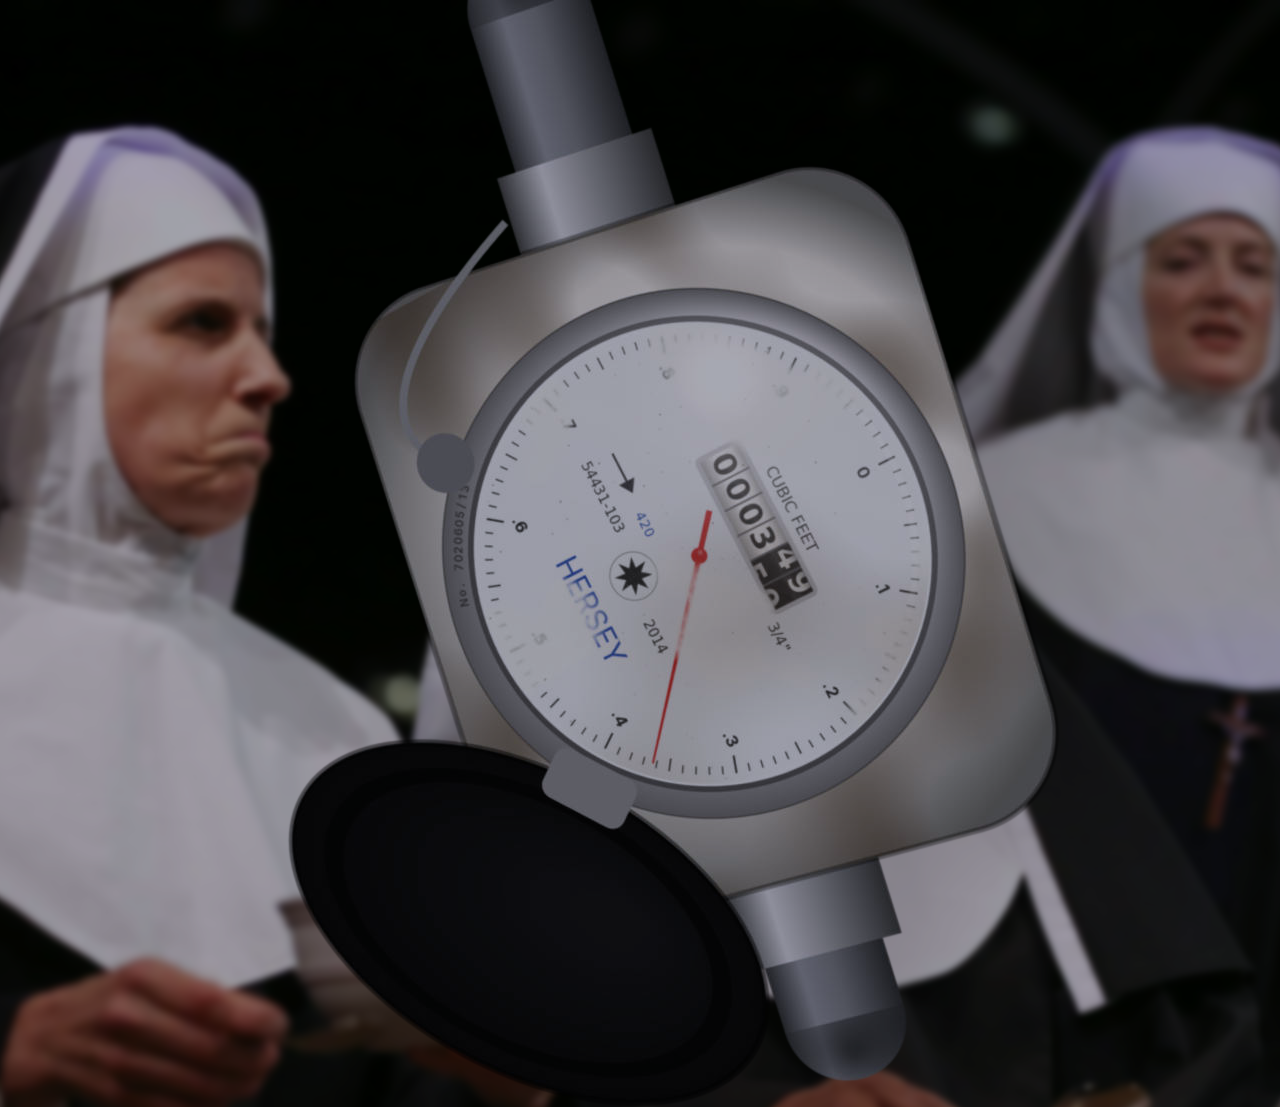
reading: 349.36 (ft³)
